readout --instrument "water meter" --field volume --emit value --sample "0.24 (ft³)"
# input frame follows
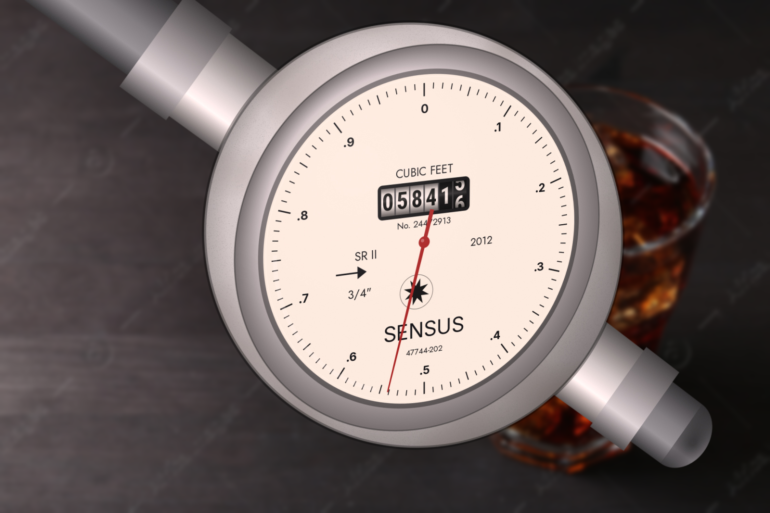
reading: 58415.54 (ft³)
